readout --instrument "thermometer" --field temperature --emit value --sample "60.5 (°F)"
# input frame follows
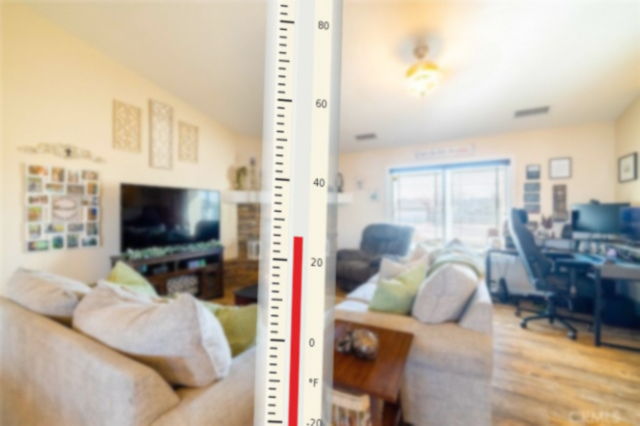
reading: 26 (°F)
